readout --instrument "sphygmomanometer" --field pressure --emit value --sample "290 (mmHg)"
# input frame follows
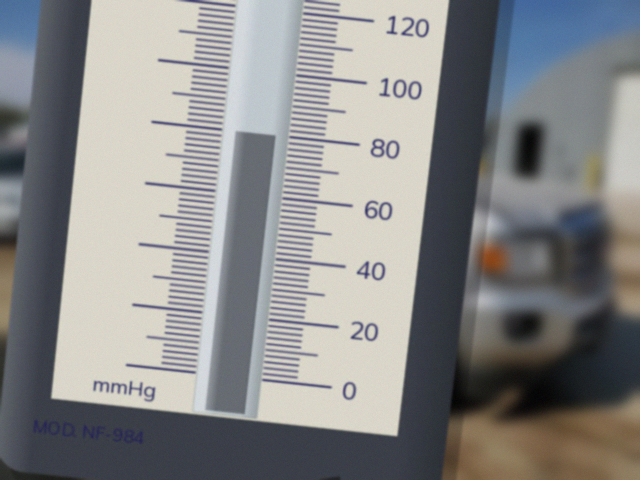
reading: 80 (mmHg)
